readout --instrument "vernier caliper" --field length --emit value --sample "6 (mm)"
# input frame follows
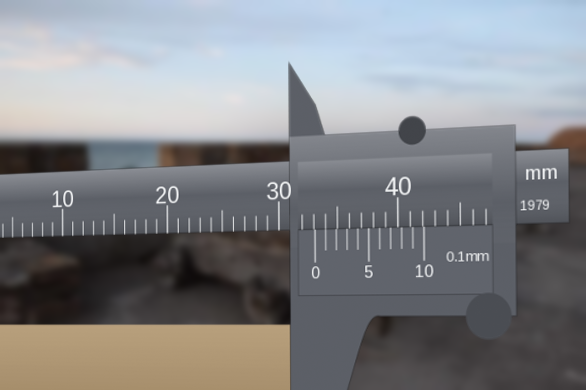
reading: 33.1 (mm)
